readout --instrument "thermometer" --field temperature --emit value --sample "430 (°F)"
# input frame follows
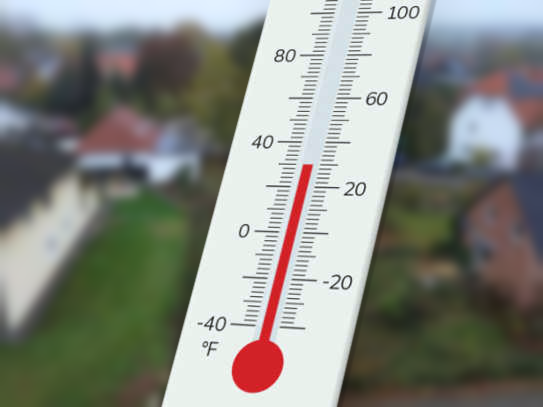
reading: 30 (°F)
